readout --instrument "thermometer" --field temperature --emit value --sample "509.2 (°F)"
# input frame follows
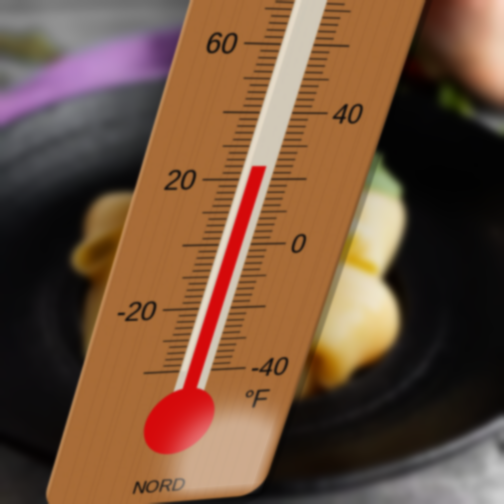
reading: 24 (°F)
